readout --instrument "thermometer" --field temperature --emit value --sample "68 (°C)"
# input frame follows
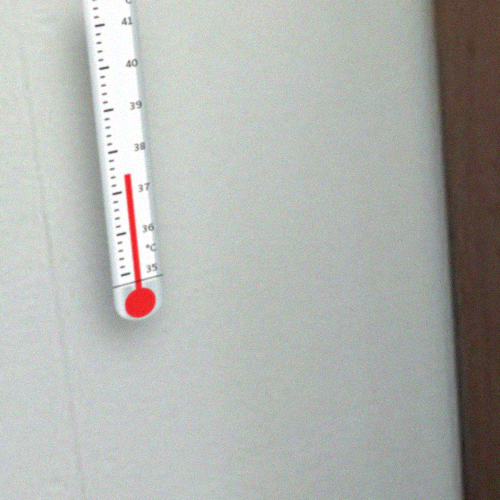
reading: 37.4 (°C)
